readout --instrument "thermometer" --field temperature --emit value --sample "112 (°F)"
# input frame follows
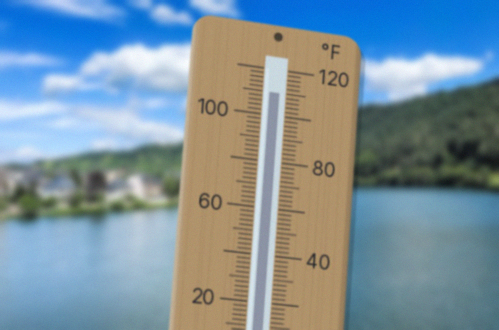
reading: 110 (°F)
